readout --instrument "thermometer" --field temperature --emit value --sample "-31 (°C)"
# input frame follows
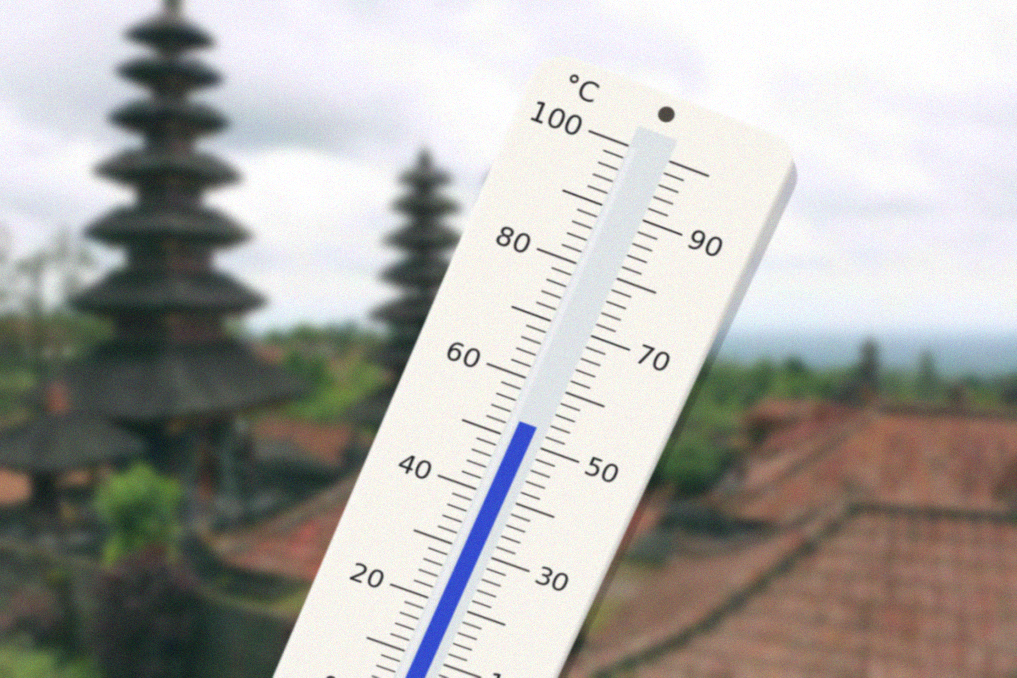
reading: 53 (°C)
